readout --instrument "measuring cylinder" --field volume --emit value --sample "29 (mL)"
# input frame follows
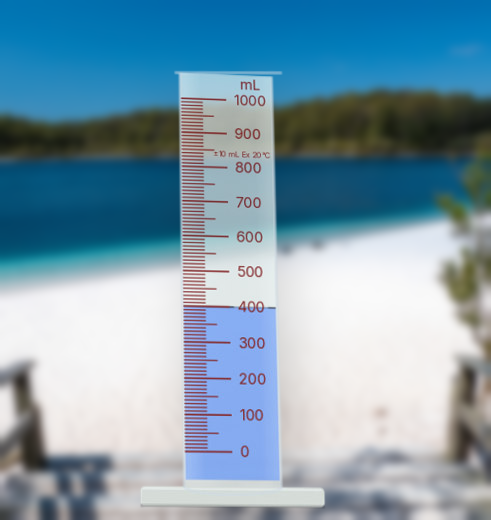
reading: 400 (mL)
